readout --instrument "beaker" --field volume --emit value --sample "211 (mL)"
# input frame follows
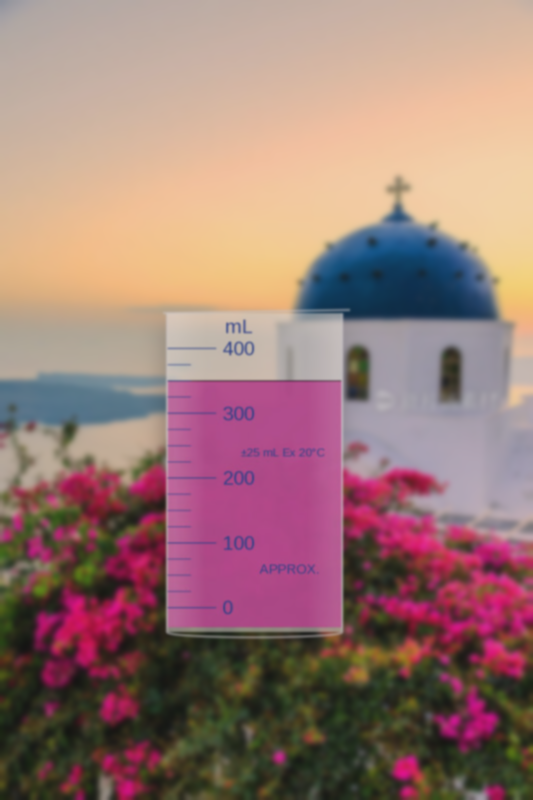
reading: 350 (mL)
